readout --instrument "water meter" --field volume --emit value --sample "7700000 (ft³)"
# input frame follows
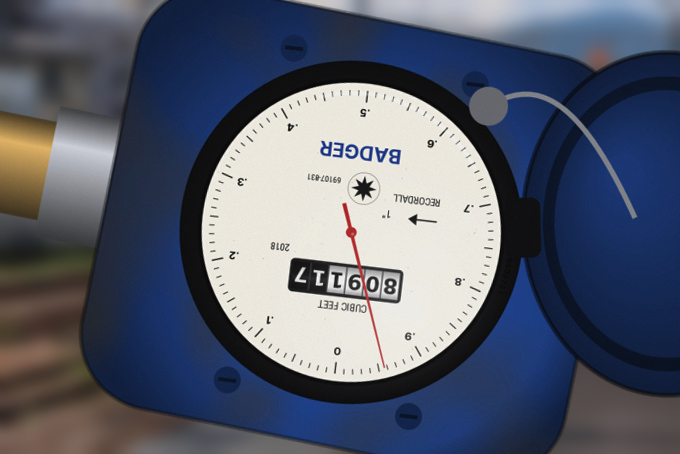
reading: 809116.94 (ft³)
